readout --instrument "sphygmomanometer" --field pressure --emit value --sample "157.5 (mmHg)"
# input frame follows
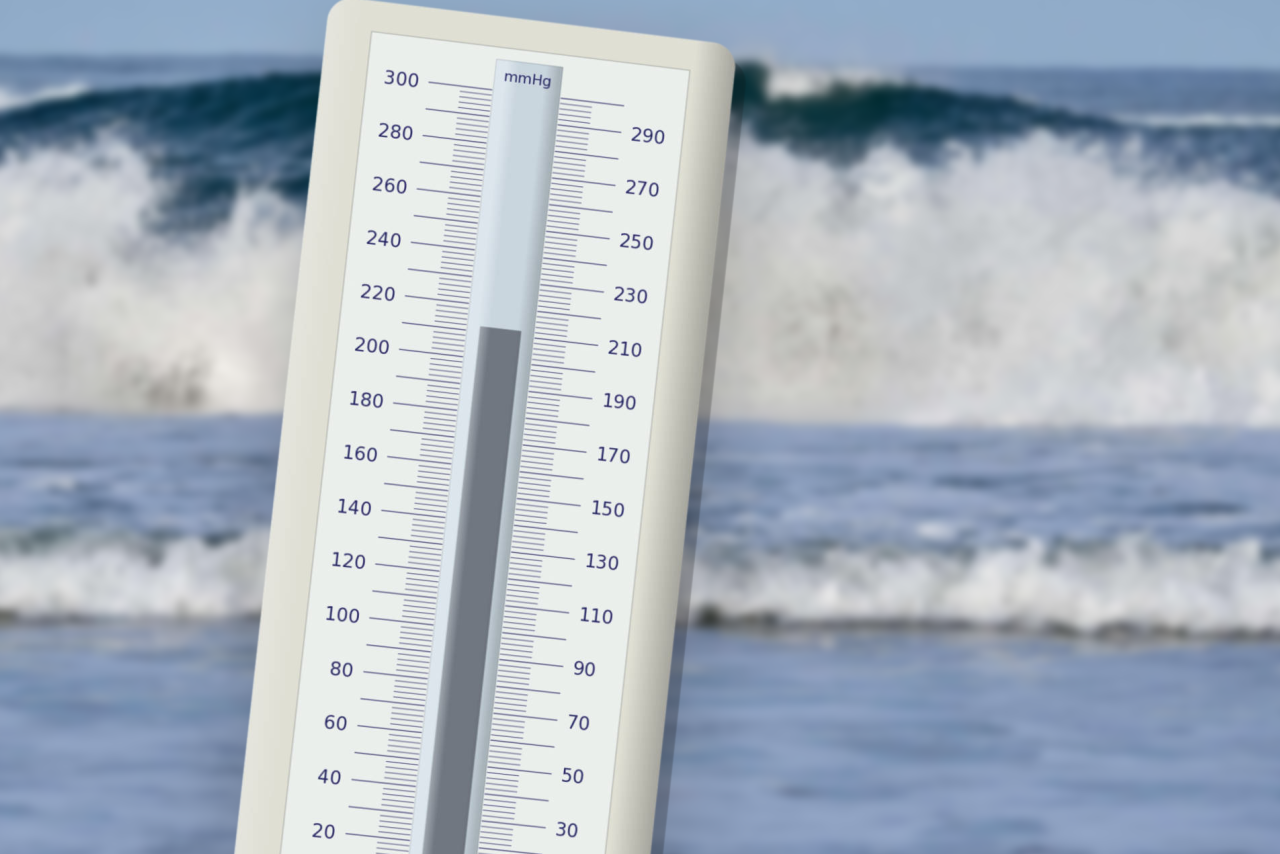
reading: 212 (mmHg)
